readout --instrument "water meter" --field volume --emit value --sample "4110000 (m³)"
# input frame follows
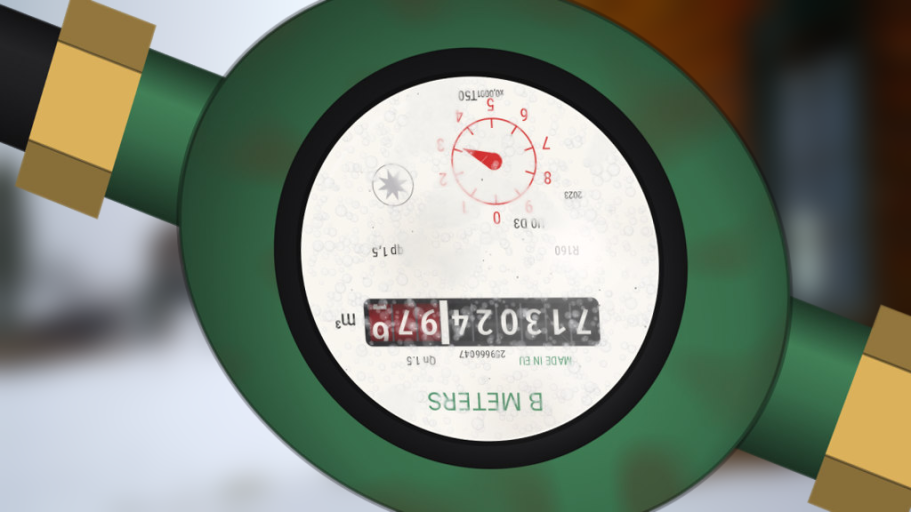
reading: 713024.9763 (m³)
